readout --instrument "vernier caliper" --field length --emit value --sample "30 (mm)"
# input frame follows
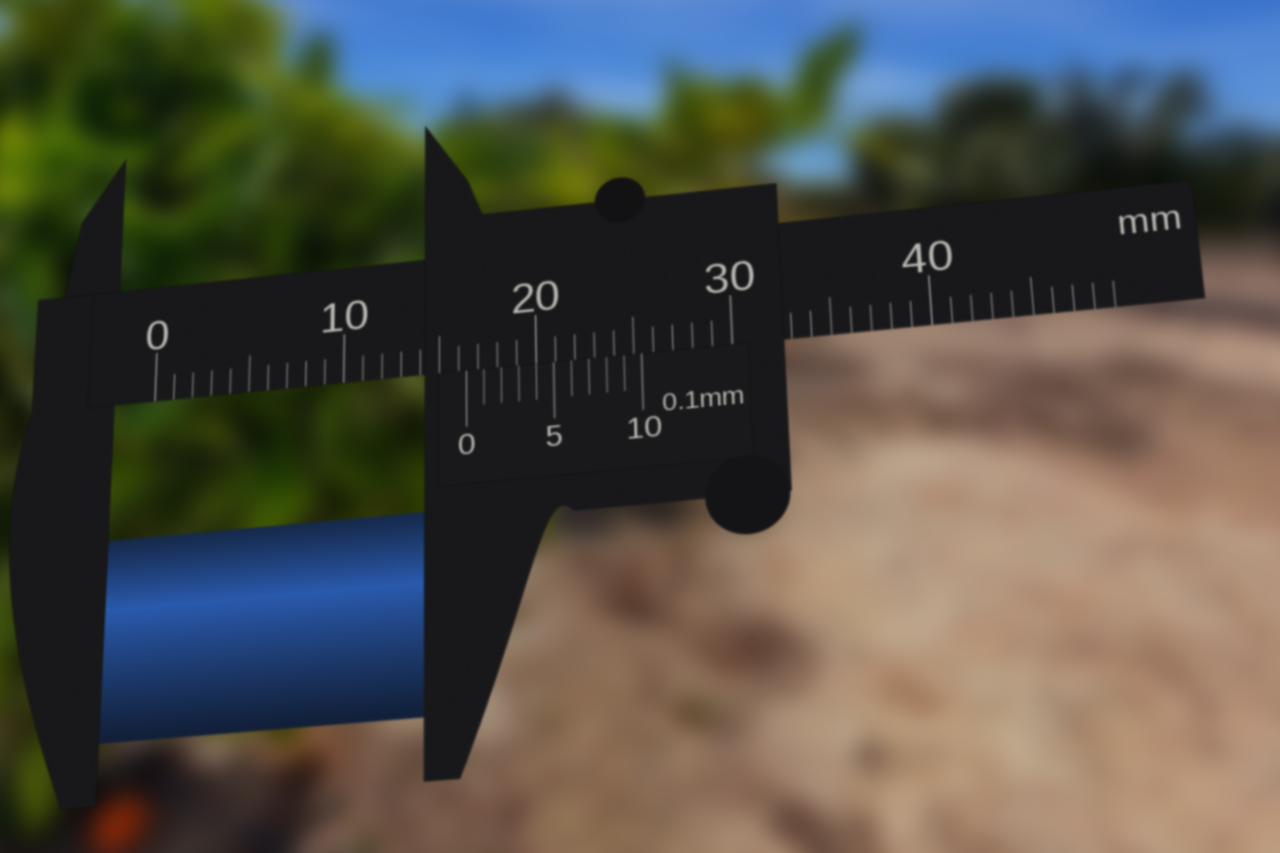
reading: 16.4 (mm)
